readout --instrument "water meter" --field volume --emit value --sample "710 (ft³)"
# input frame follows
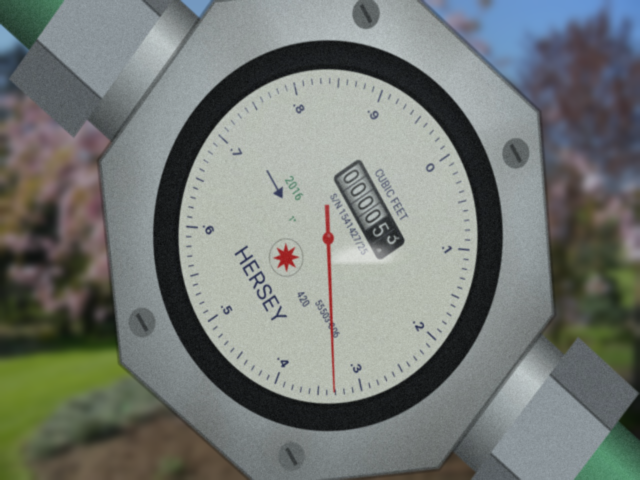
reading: 53.33 (ft³)
